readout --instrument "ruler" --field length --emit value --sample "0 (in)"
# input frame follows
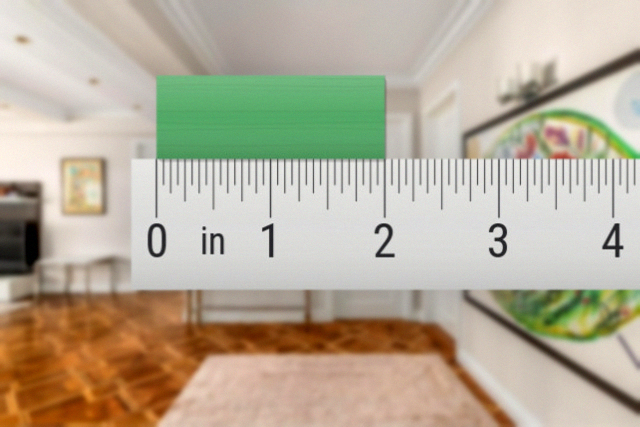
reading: 2 (in)
